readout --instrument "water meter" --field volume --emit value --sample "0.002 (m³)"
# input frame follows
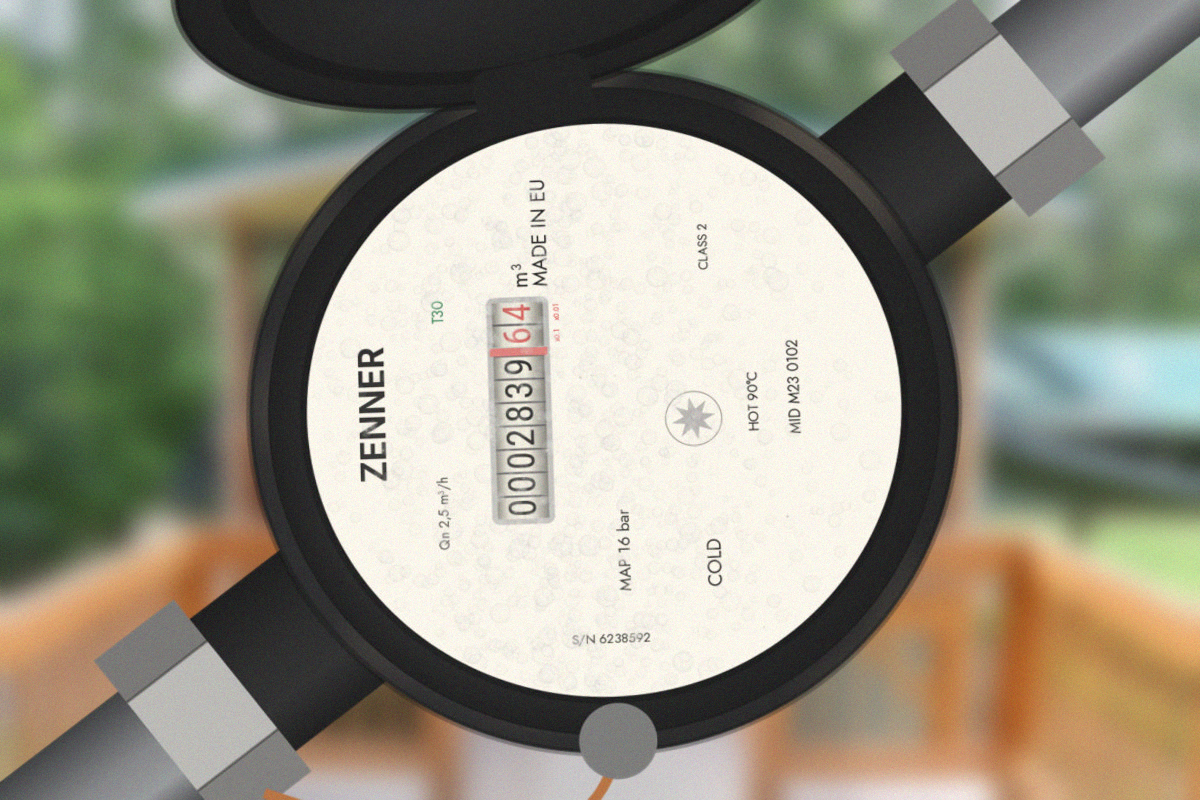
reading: 2839.64 (m³)
